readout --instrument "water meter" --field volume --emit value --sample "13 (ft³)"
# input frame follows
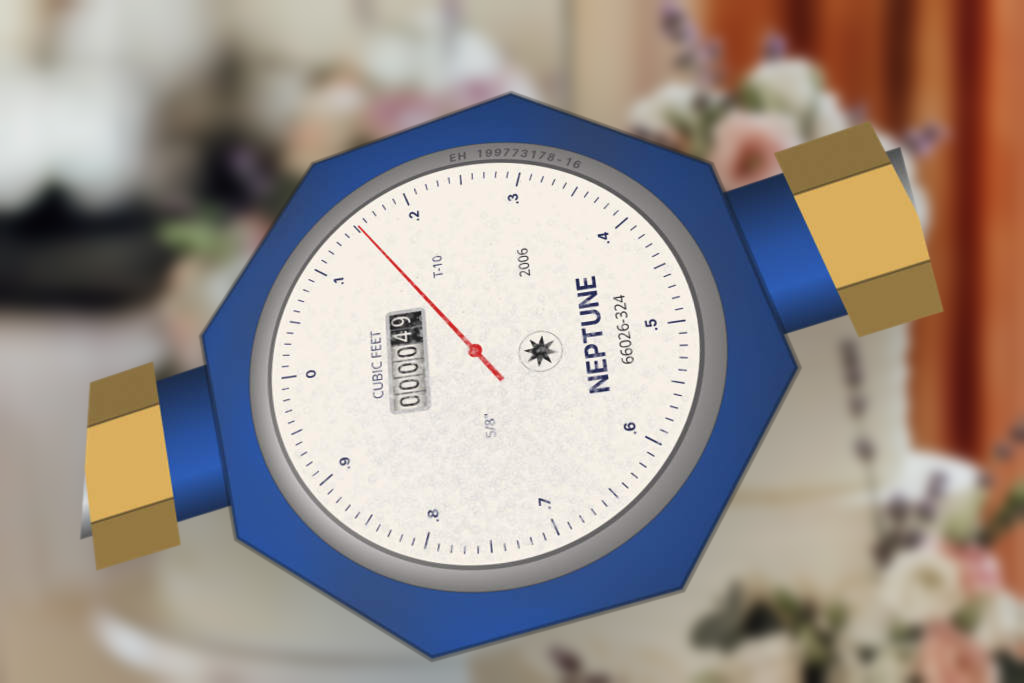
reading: 49.15 (ft³)
